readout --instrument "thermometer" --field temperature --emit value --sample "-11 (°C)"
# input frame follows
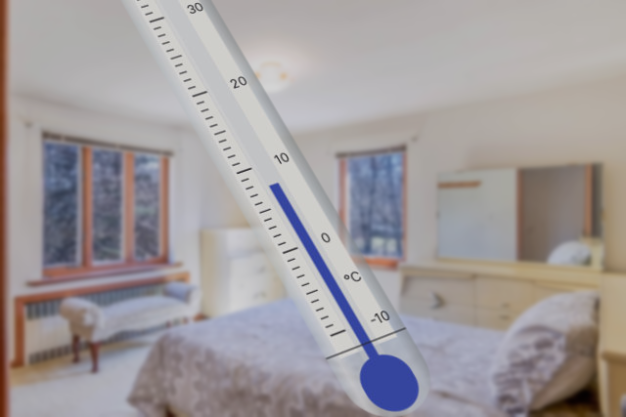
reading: 7.5 (°C)
